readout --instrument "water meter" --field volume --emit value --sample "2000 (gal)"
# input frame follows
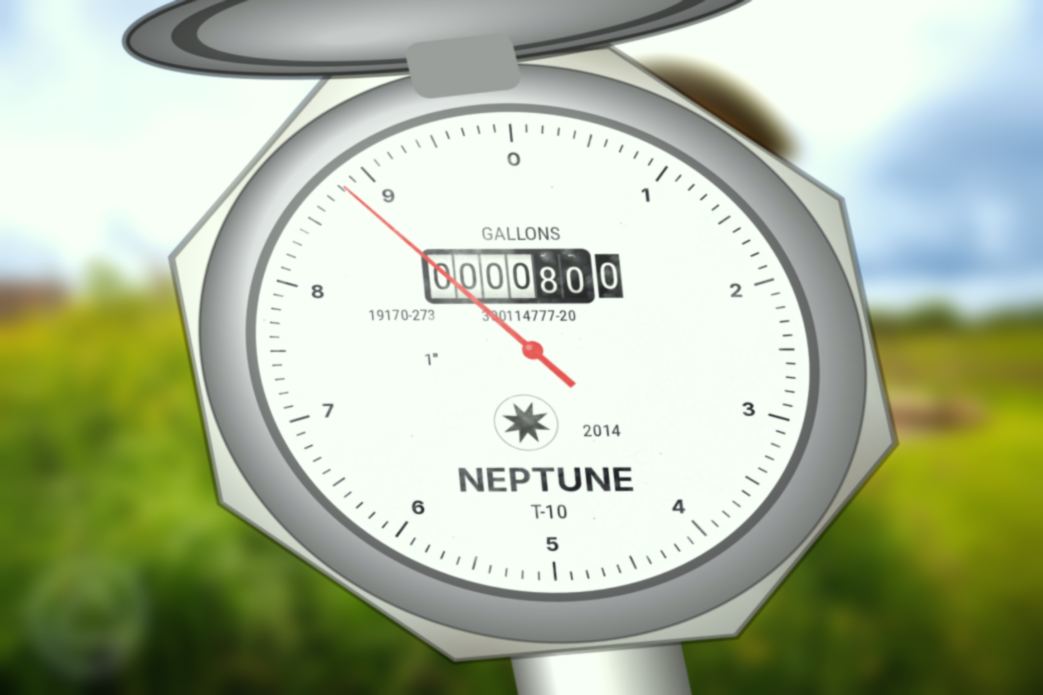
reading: 798.8 (gal)
